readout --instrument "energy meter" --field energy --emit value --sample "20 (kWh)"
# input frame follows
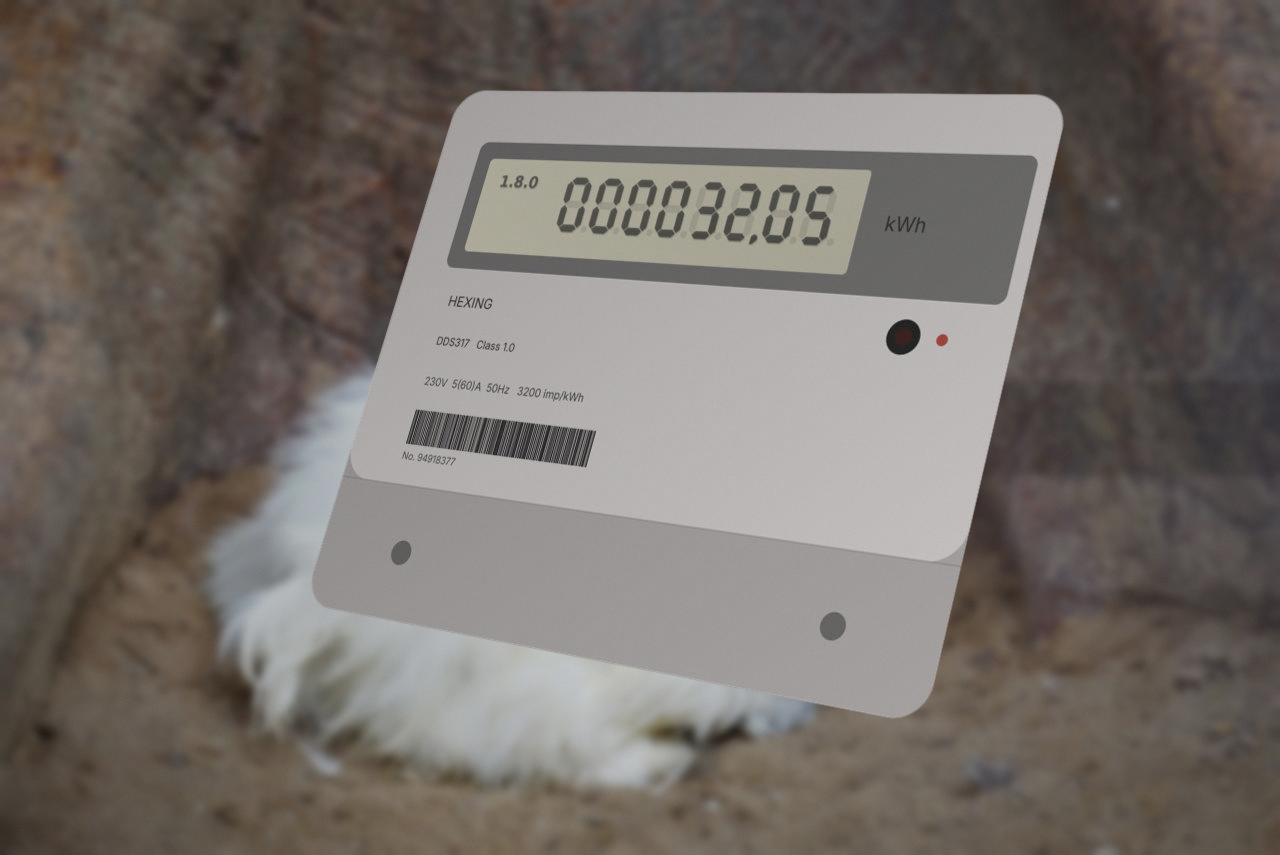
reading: 32.05 (kWh)
